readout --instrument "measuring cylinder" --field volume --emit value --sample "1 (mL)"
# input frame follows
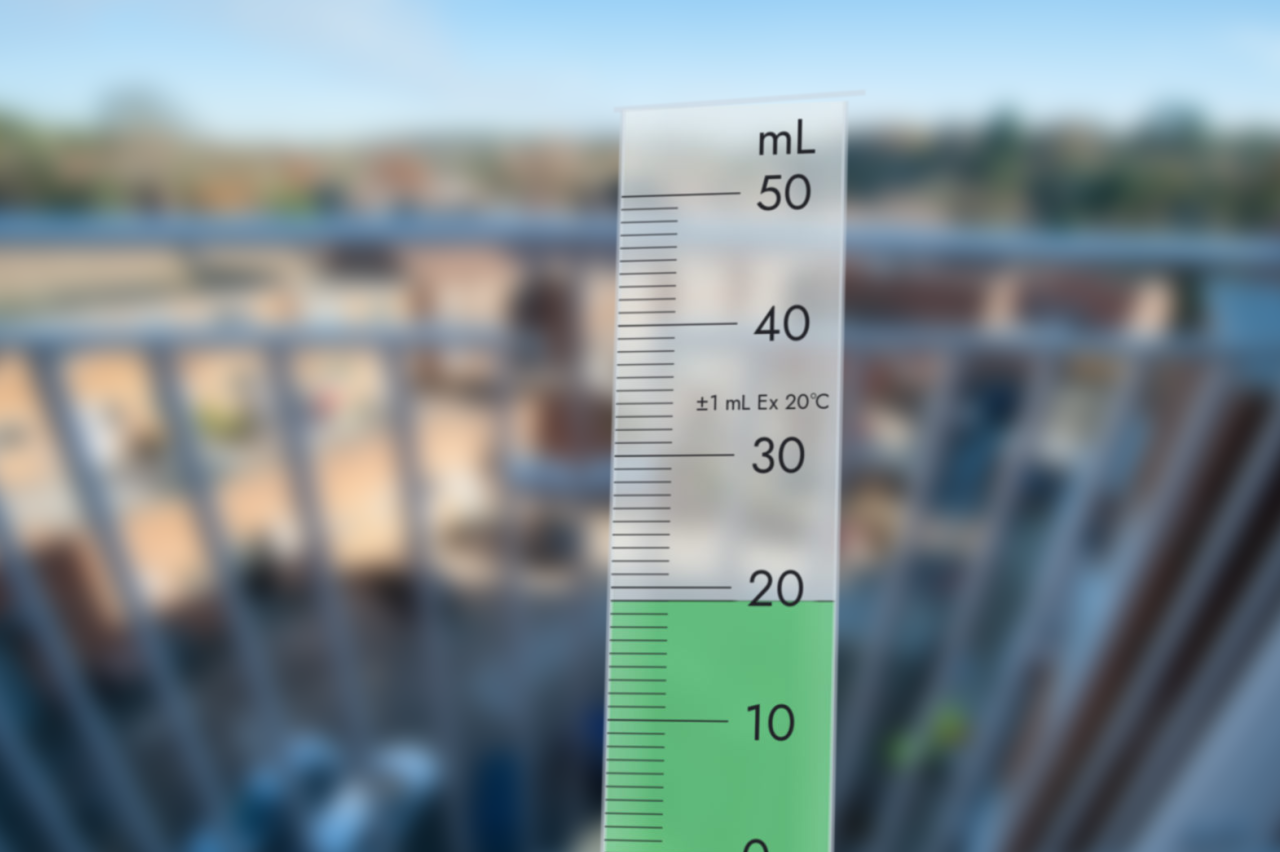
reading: 19 (mL)
